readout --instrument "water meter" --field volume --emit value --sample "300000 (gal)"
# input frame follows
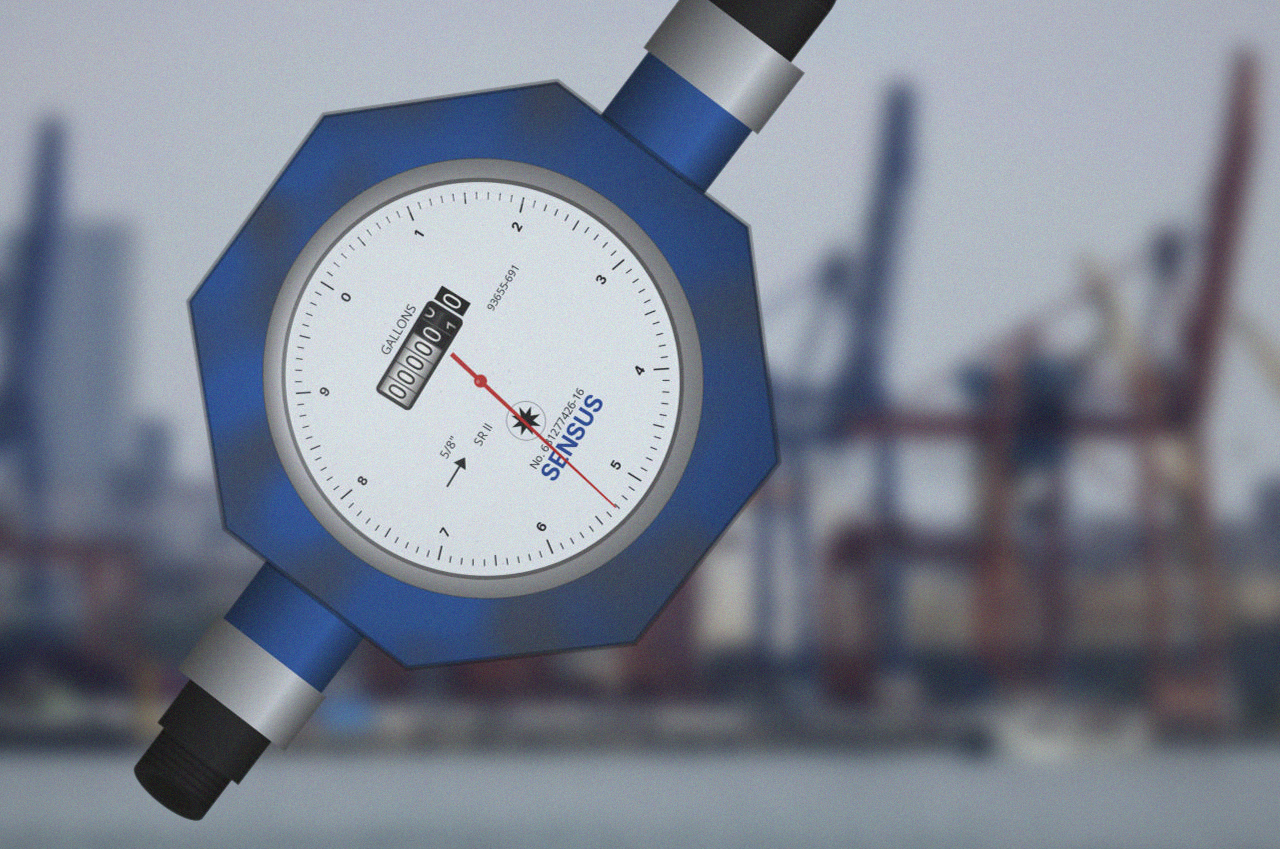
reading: 5.3 (gal)
